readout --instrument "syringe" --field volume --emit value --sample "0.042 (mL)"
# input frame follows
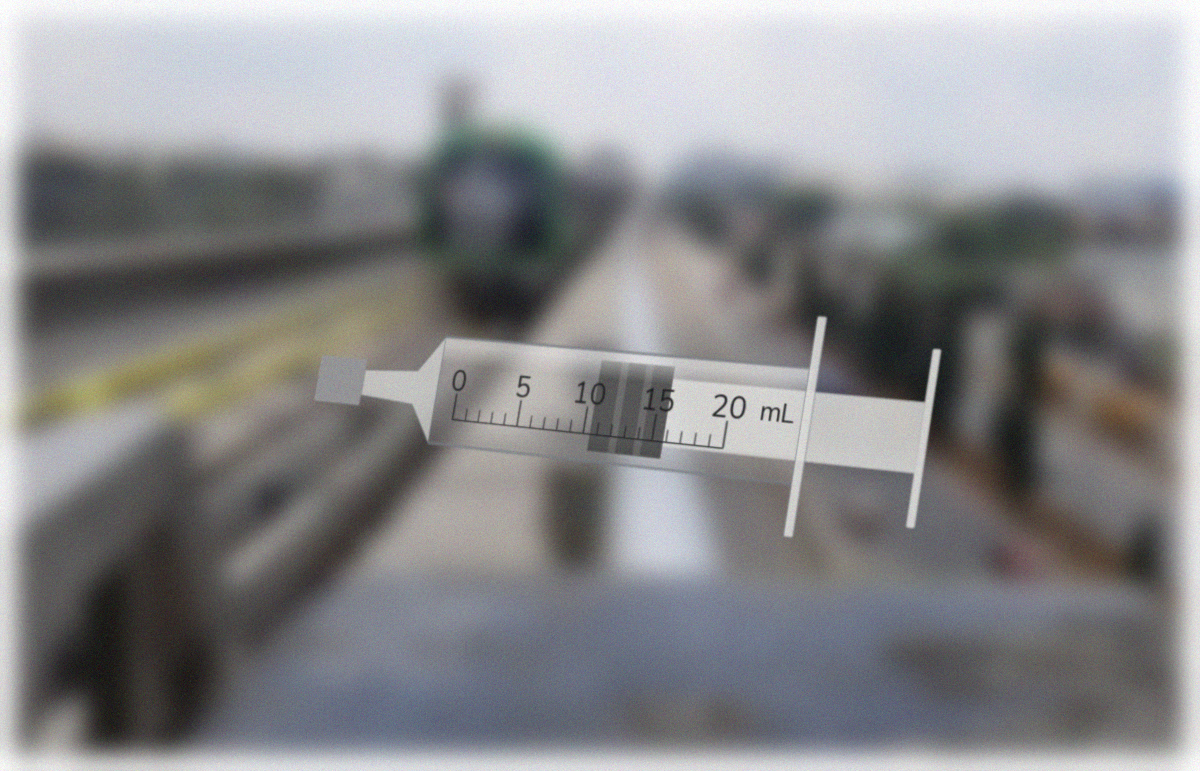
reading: 10.5 (mL)
